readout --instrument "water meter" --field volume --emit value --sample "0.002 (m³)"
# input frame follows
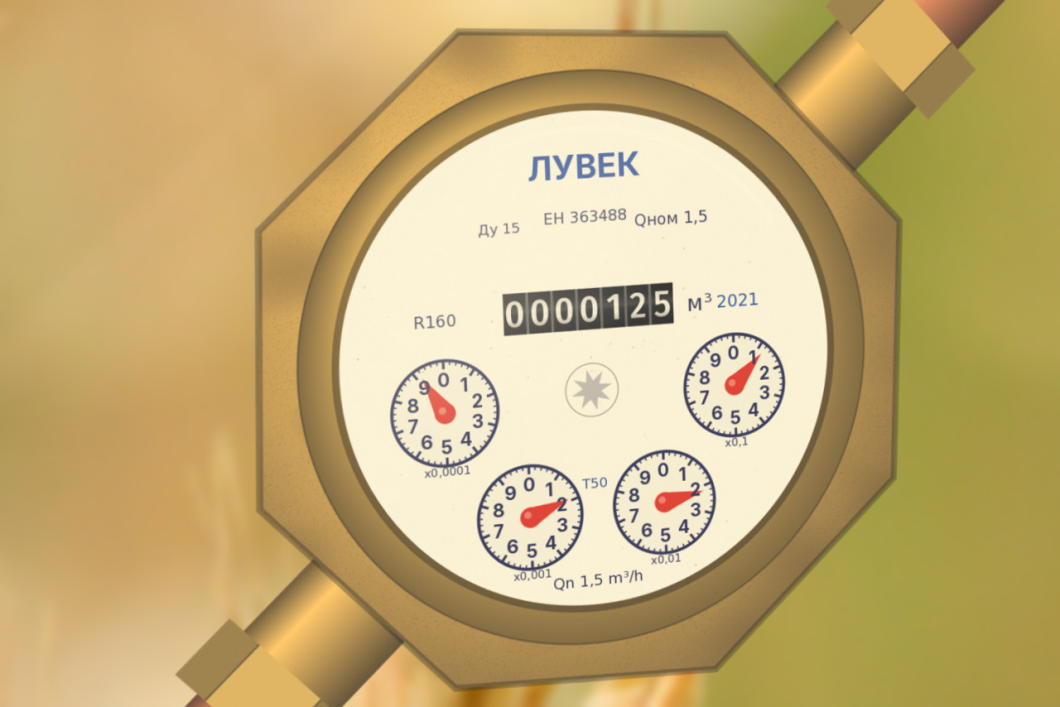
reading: 125.1219 (m³)
